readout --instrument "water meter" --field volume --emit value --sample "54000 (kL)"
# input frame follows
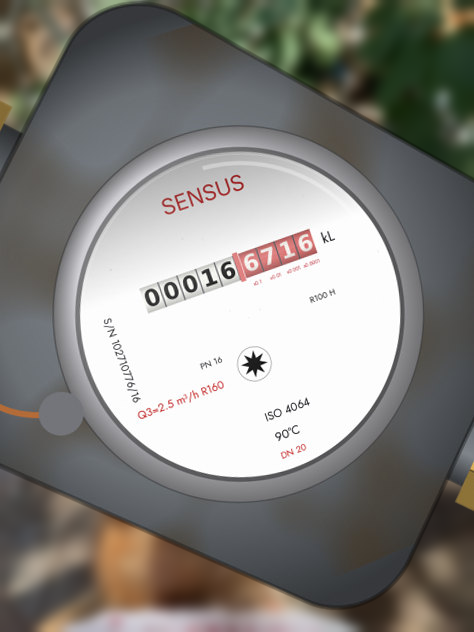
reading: 16.6716 (kL)
